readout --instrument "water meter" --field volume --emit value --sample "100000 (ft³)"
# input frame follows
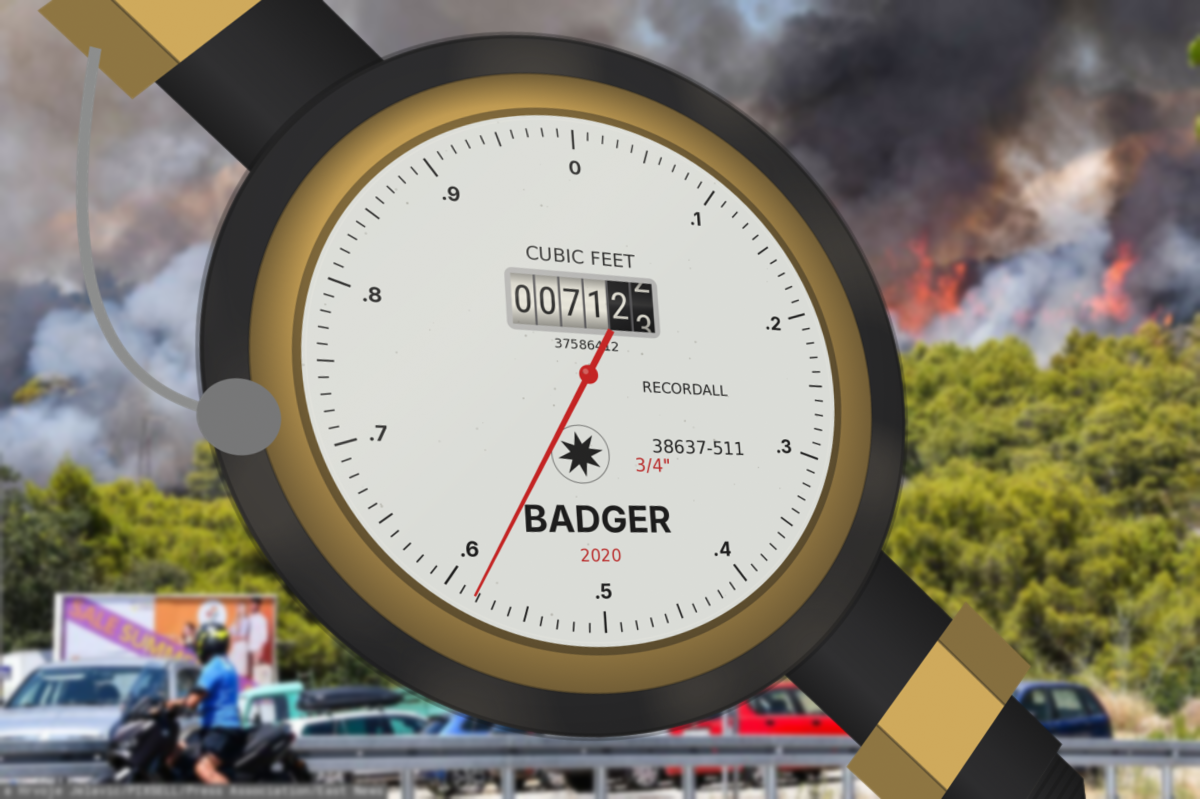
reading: 7122.58 (ft³)
